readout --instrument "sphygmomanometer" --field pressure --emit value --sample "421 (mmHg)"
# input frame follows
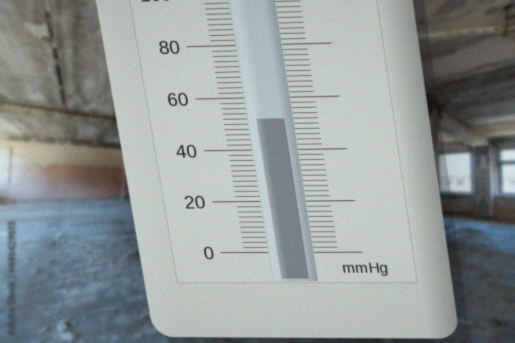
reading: 52 (mmHg)
